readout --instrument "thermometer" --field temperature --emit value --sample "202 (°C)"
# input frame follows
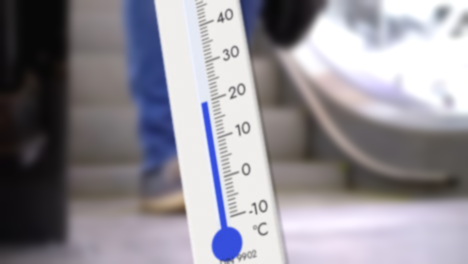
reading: 20 (°C)
